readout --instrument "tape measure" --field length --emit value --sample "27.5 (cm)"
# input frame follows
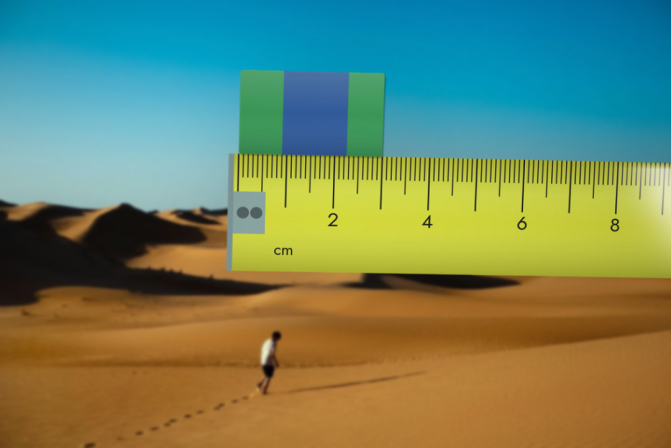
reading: 3 (cm)
